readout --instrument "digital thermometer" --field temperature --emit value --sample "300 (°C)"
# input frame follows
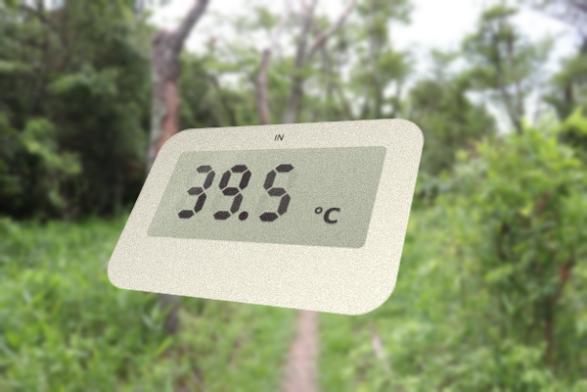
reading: 39.5 (°C)
